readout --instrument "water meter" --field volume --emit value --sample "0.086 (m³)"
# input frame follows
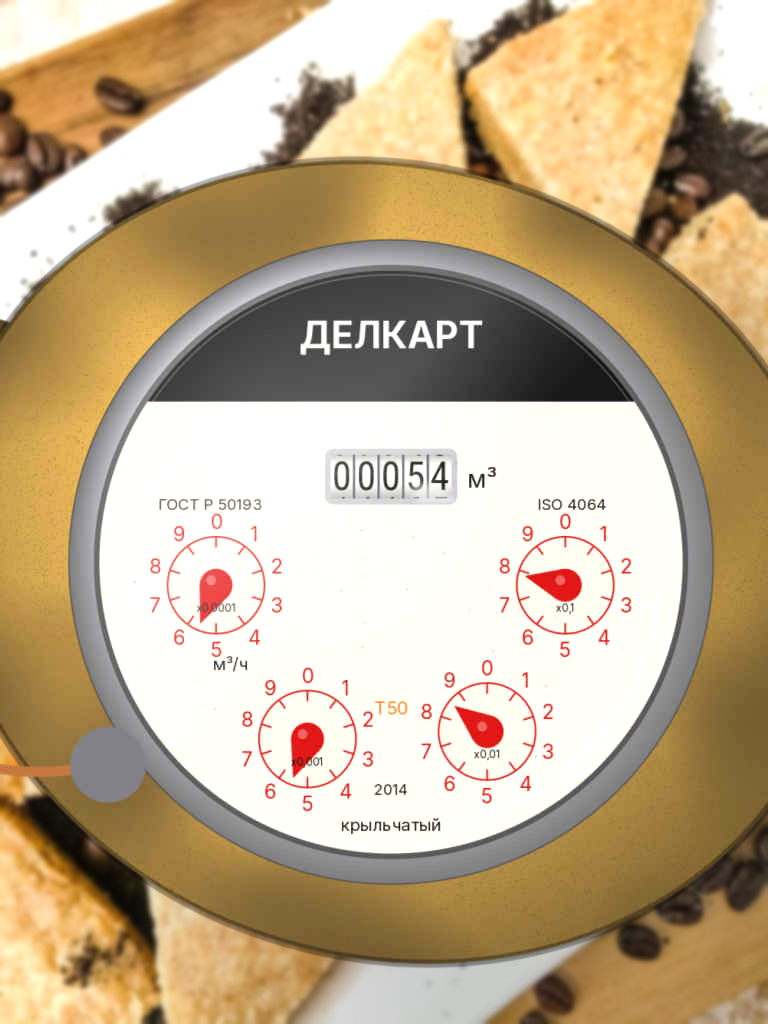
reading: 54.7855 (m³)
